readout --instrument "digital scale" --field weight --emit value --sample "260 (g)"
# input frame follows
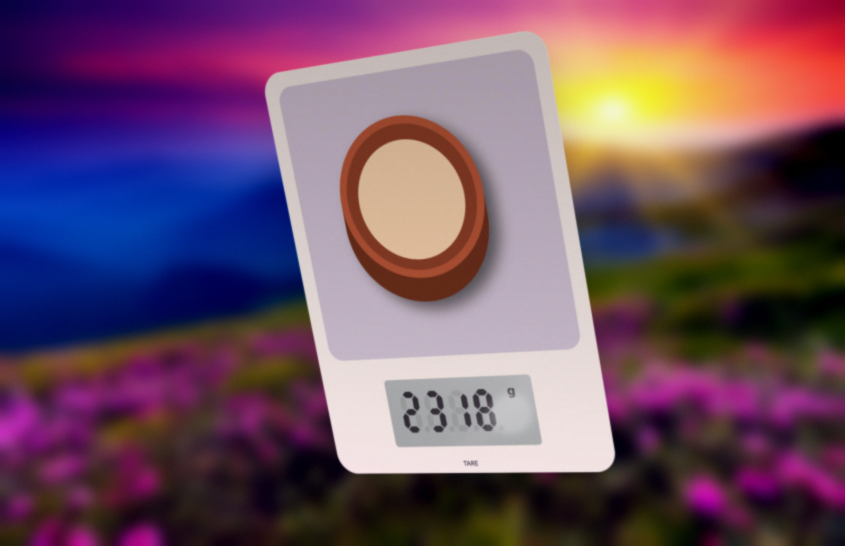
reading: 2318 (g)
